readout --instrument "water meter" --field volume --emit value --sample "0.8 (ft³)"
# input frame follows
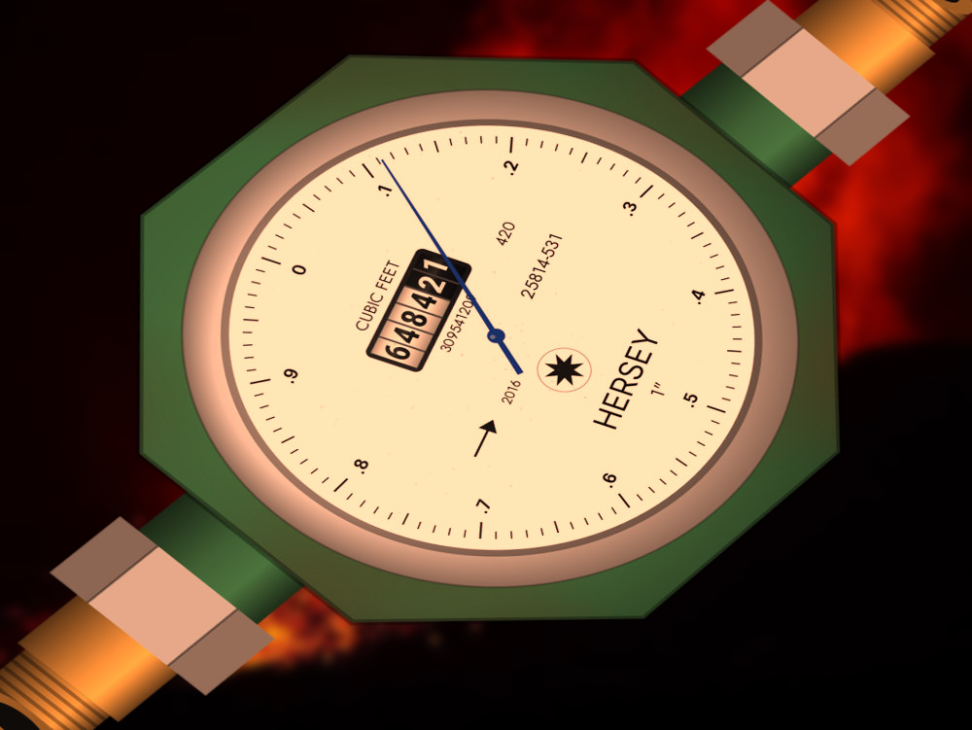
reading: 648421.11 (ft³)
